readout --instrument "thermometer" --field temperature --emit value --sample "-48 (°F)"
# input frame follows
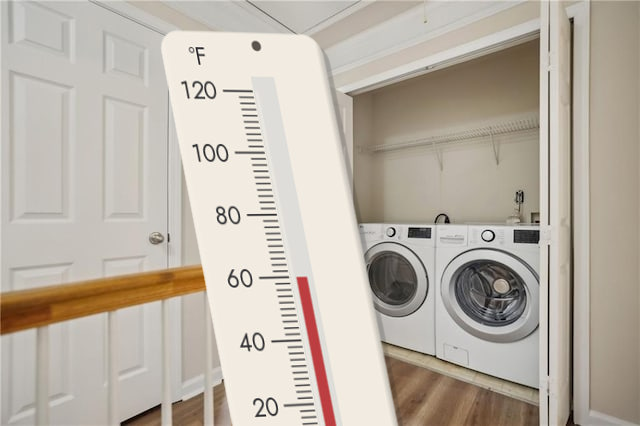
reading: 60 (°F)
